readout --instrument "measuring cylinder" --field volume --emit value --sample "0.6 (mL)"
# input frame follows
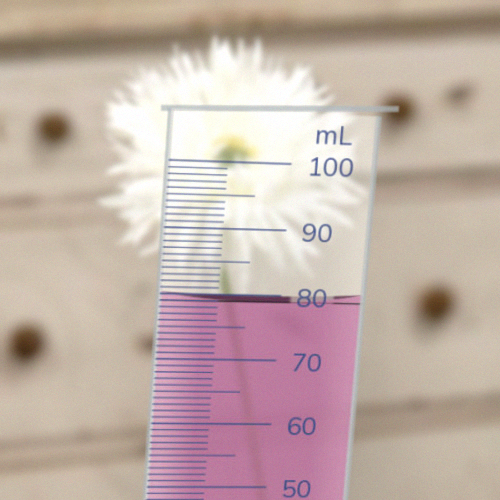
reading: 79 (mL)
